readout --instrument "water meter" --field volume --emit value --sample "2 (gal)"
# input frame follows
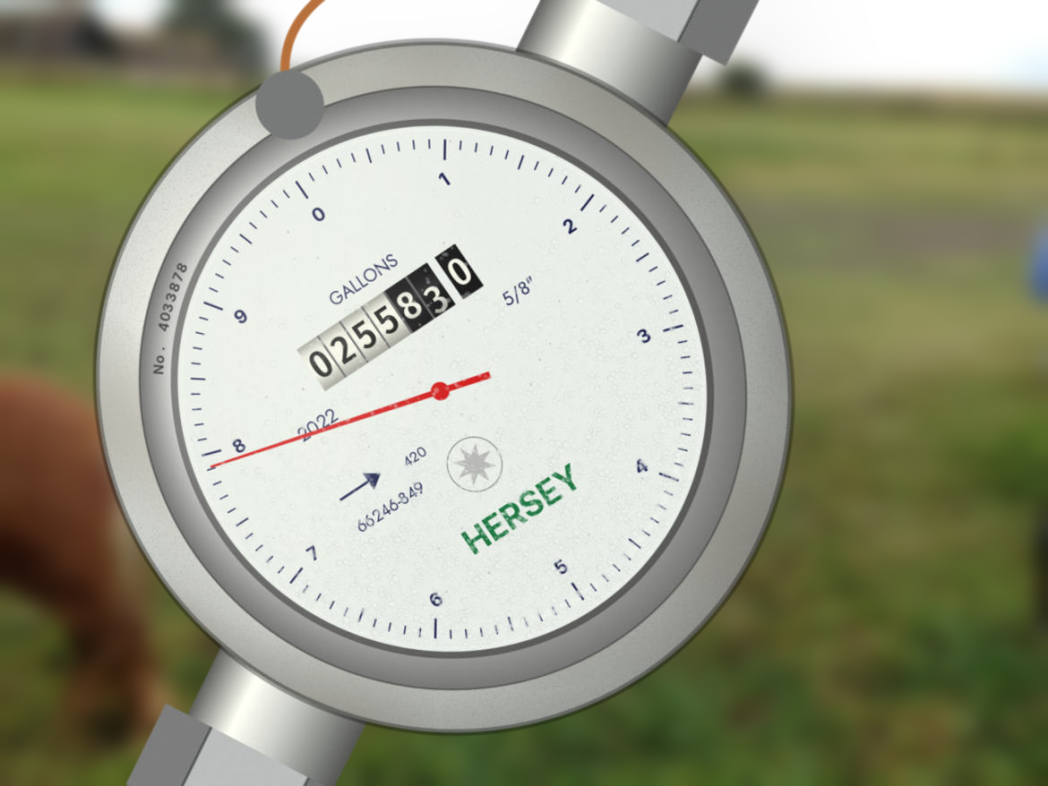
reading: 255827.9 (gal)
